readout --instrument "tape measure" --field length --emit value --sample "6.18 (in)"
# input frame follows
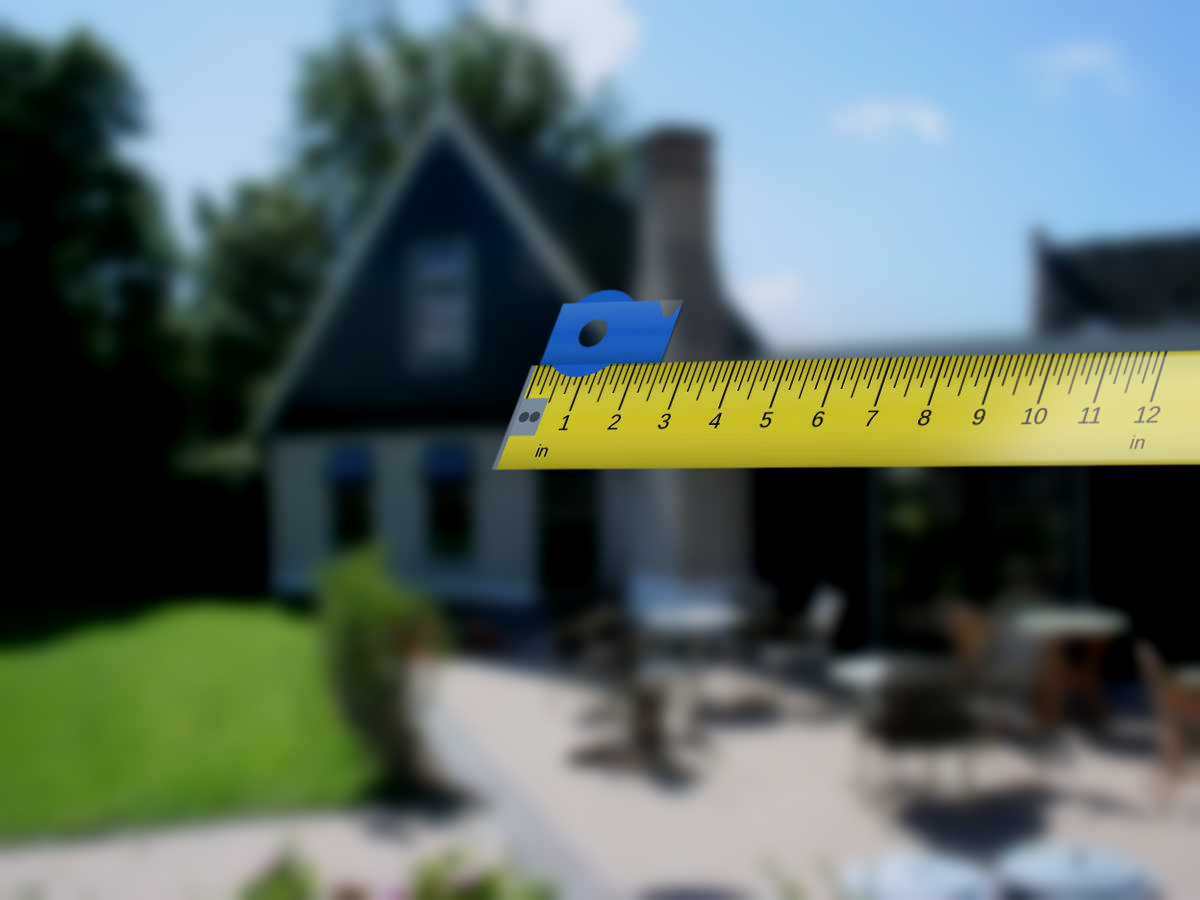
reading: 2.5 (in)
